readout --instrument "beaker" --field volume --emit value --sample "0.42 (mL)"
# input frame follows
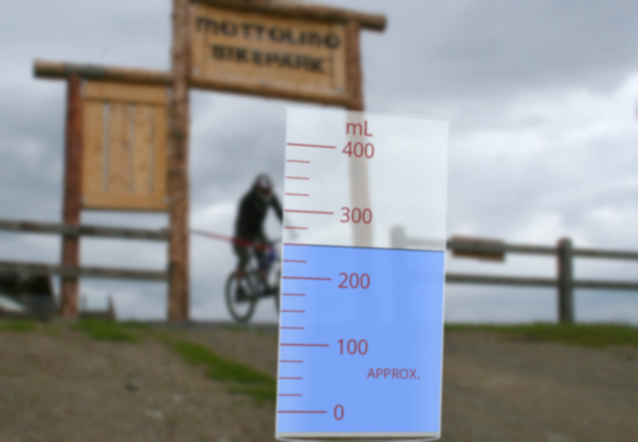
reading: 250 (mL)
